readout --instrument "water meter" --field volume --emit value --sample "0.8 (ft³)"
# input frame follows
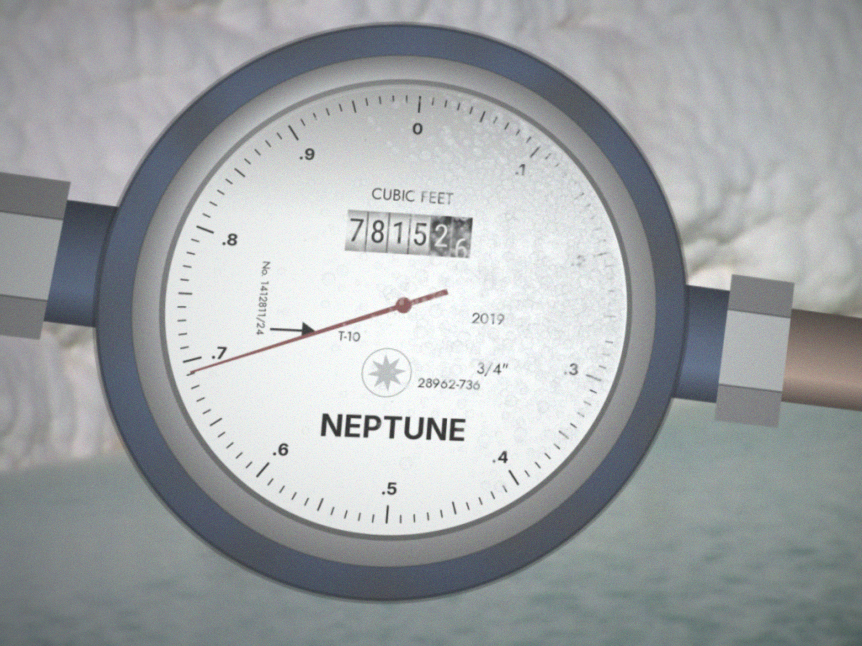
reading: 781525.69 (ft³)
